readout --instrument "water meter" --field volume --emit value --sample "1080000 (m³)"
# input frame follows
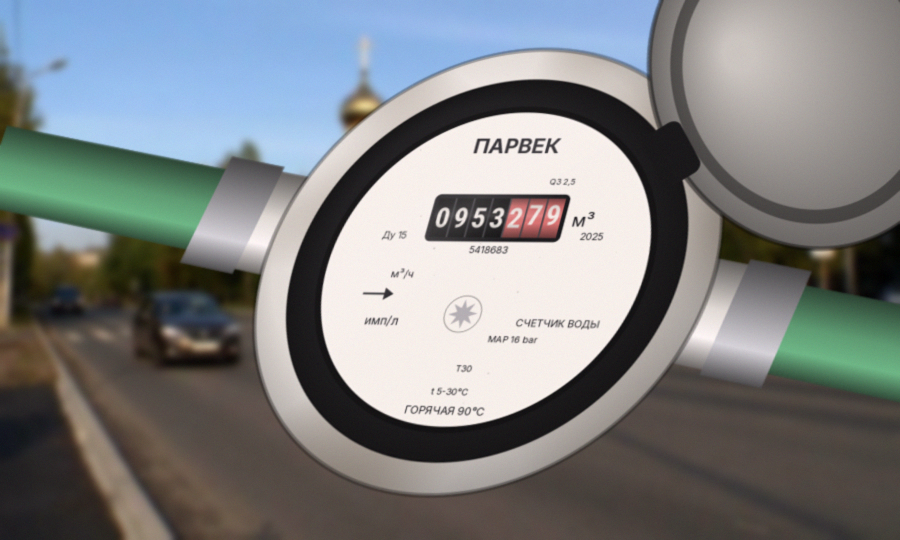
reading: 953.279 (m³)
